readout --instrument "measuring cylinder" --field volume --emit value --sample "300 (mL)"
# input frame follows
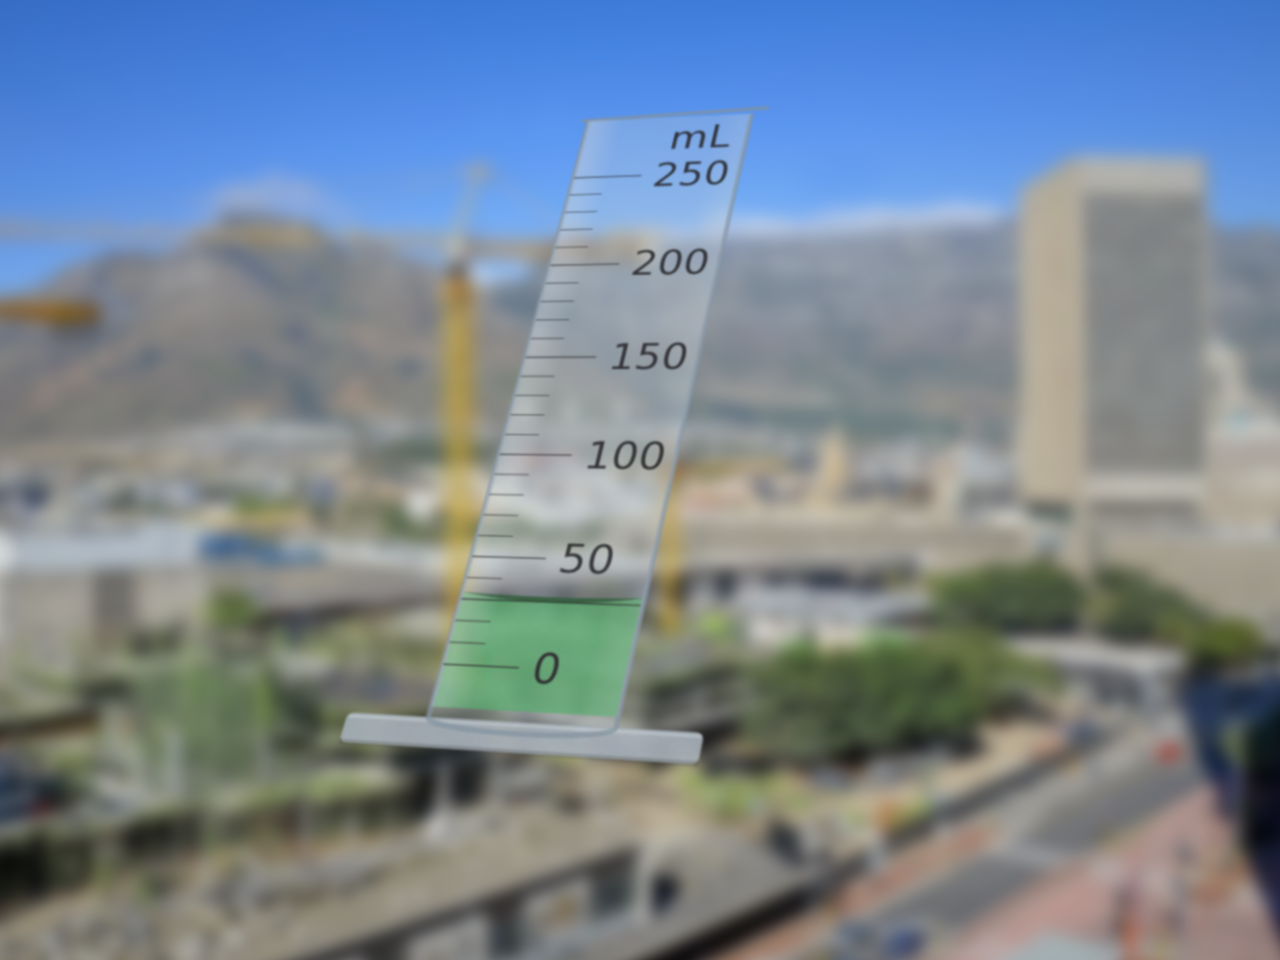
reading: 30 (mL)
